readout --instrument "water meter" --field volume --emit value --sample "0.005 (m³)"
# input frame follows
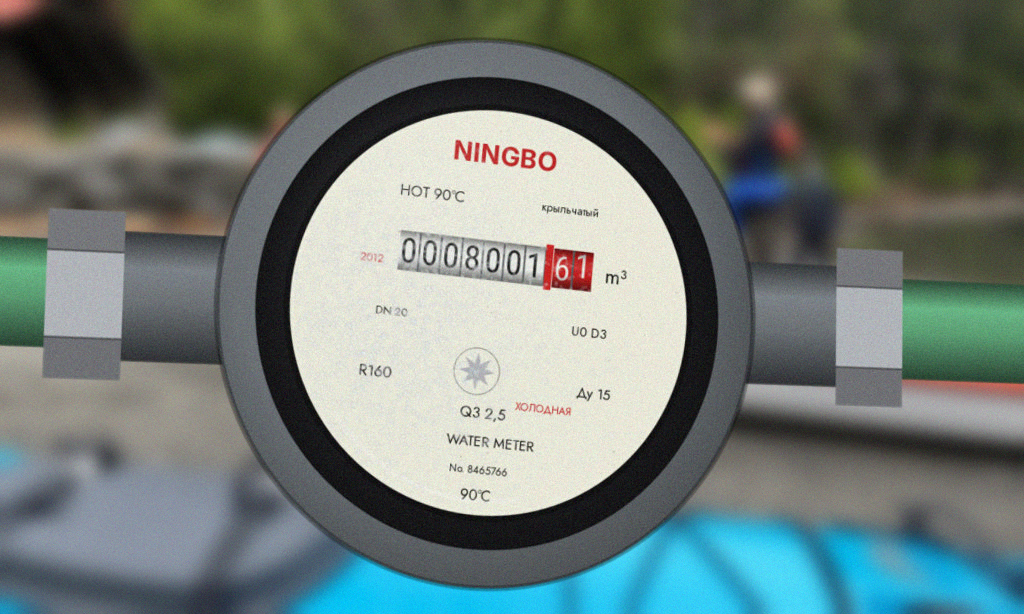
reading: 8001.61 (m³)
